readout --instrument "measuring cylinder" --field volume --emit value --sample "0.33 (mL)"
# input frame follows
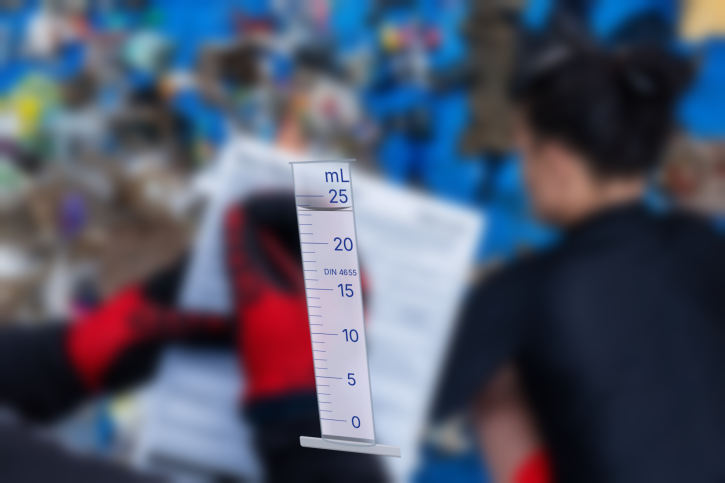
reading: 23.5 (mL)
